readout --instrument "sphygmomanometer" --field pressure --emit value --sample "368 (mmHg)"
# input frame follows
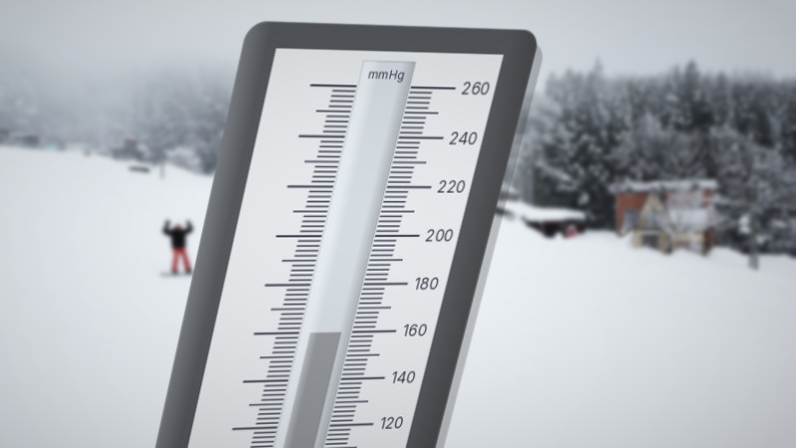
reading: 160 (mmHg)
